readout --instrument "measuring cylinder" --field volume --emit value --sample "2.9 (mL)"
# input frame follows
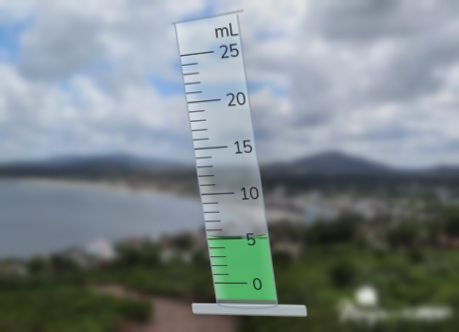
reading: 5 (mL)
